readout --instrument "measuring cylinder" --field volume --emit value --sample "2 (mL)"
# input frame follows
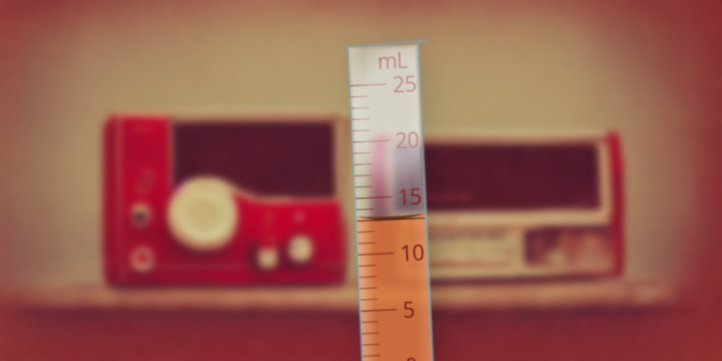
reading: 13 (mL)
